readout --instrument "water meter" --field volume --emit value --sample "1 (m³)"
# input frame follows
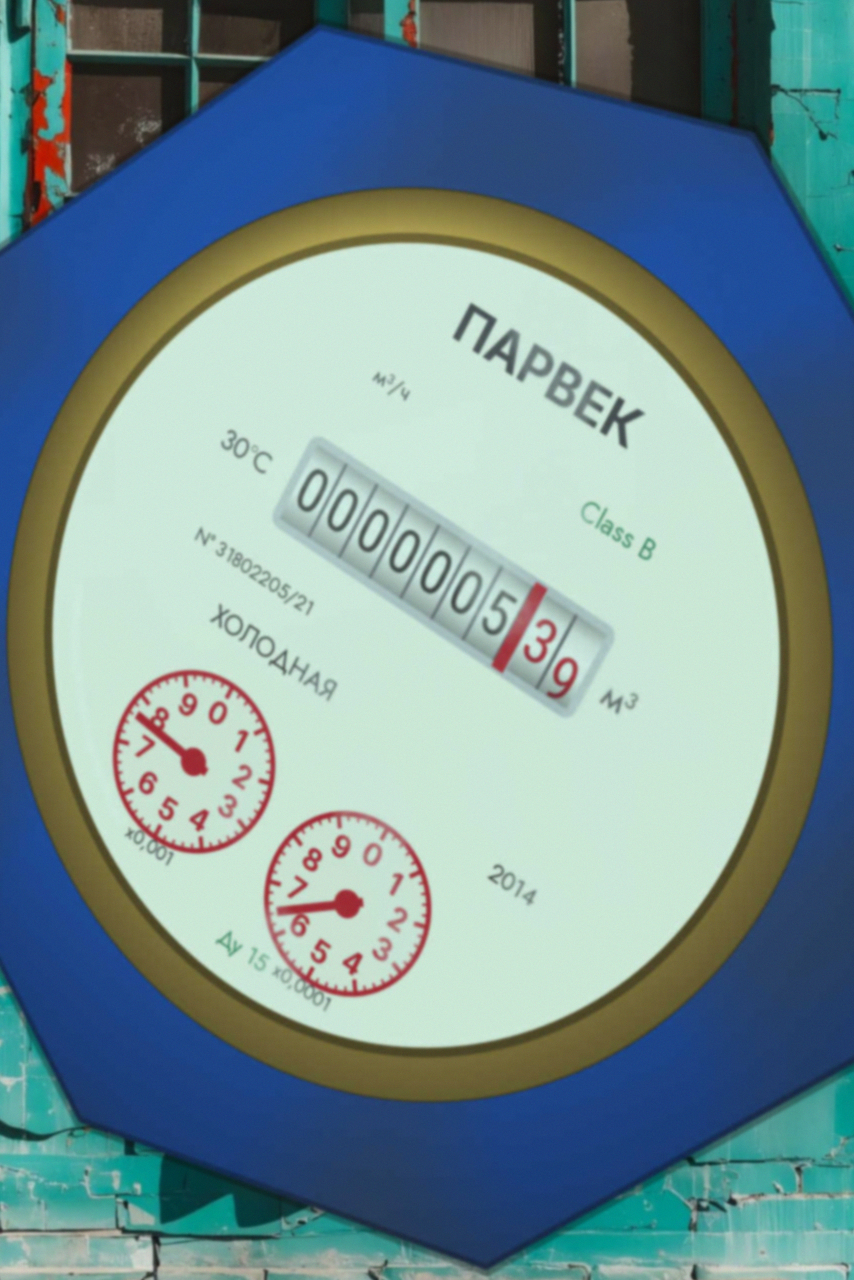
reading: 5.3876 (m³)
